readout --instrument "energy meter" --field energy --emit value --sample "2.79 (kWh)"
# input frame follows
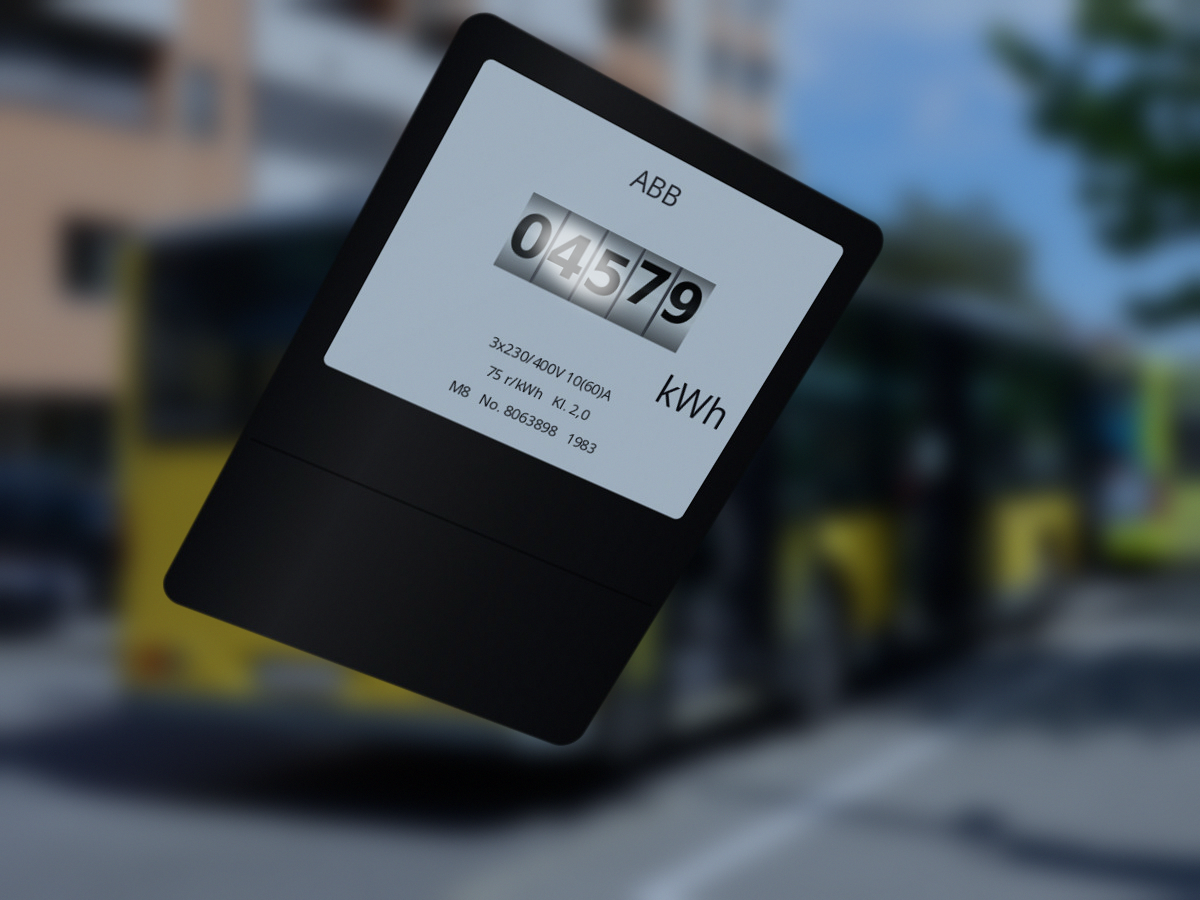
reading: 4579 (kWh)
